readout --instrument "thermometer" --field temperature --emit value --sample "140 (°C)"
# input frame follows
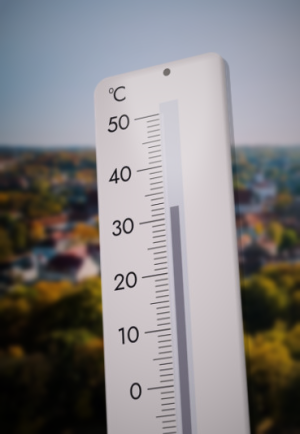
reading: 32 (°C)
